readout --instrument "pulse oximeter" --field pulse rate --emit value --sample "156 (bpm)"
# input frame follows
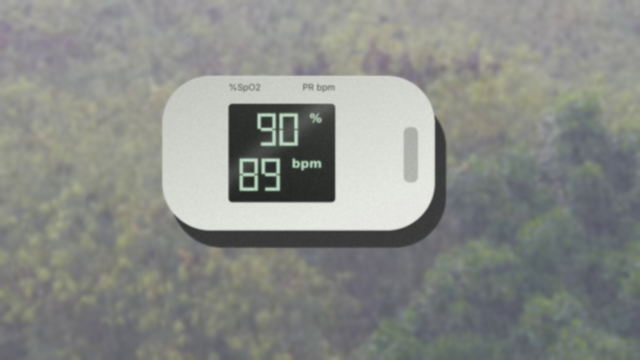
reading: 89 (bpm)
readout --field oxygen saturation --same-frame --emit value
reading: 90 (%)
